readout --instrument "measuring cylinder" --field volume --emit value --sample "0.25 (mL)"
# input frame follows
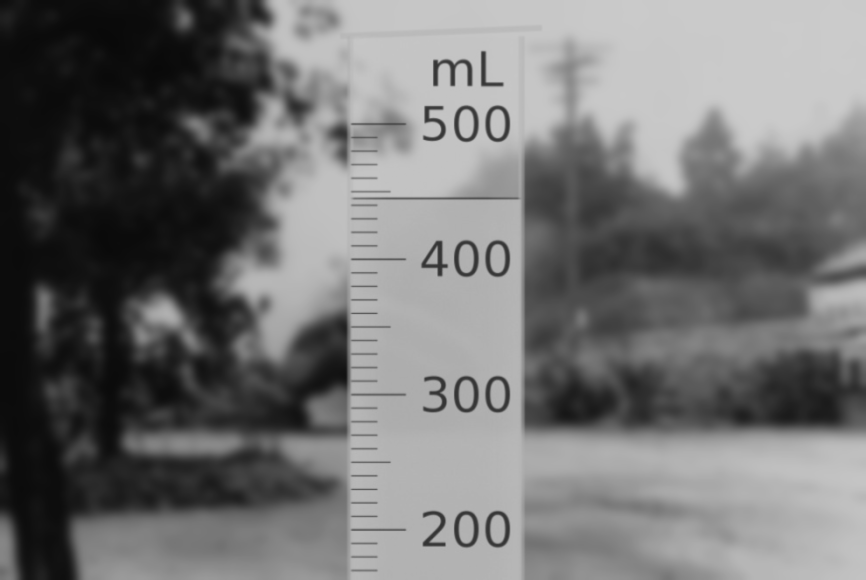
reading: 445 (mL)
